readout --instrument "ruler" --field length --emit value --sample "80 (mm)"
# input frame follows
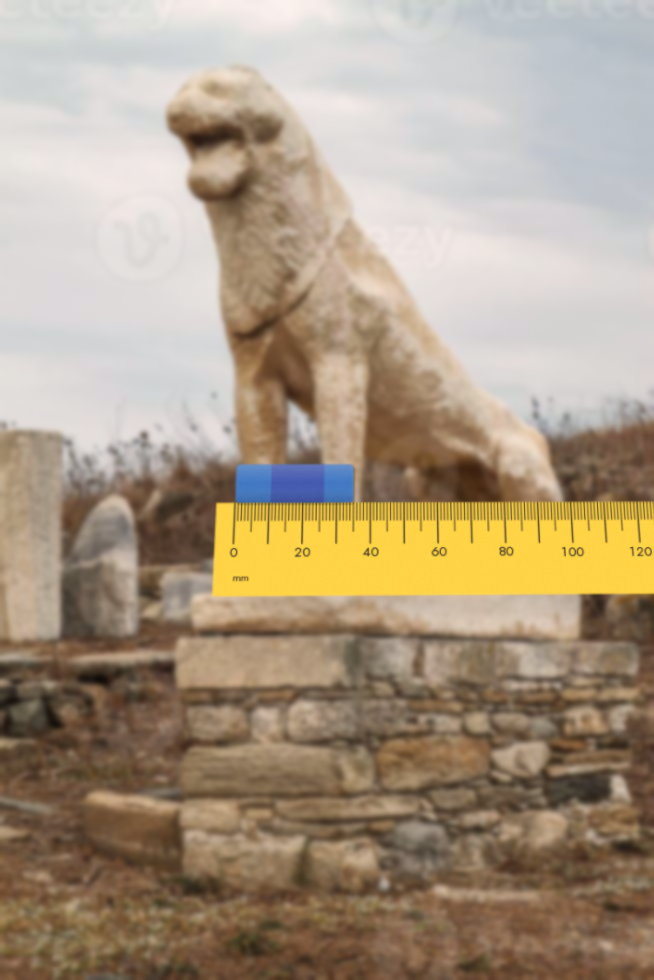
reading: 35 (mm)
